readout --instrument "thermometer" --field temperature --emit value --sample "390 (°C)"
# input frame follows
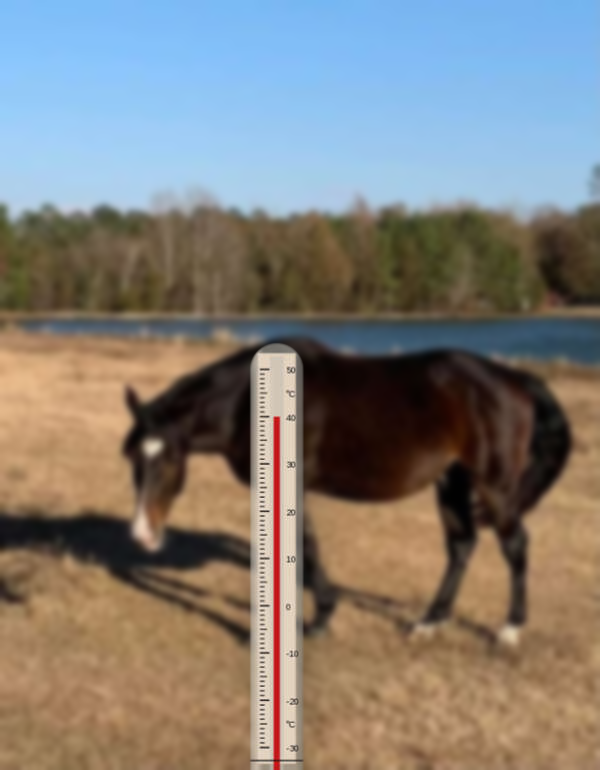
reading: 40 (°C)
